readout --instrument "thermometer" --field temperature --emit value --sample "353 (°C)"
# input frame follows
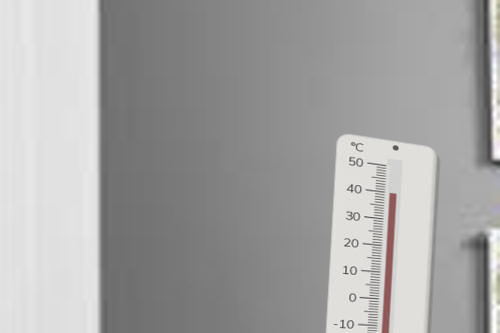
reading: 40 (°C)
